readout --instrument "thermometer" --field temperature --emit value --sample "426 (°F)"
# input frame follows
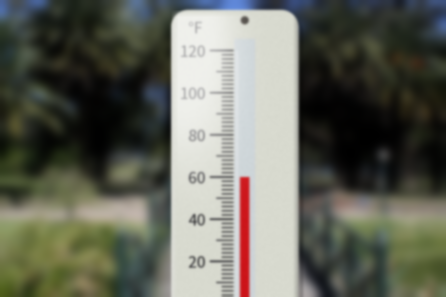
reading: 60 (°F)
